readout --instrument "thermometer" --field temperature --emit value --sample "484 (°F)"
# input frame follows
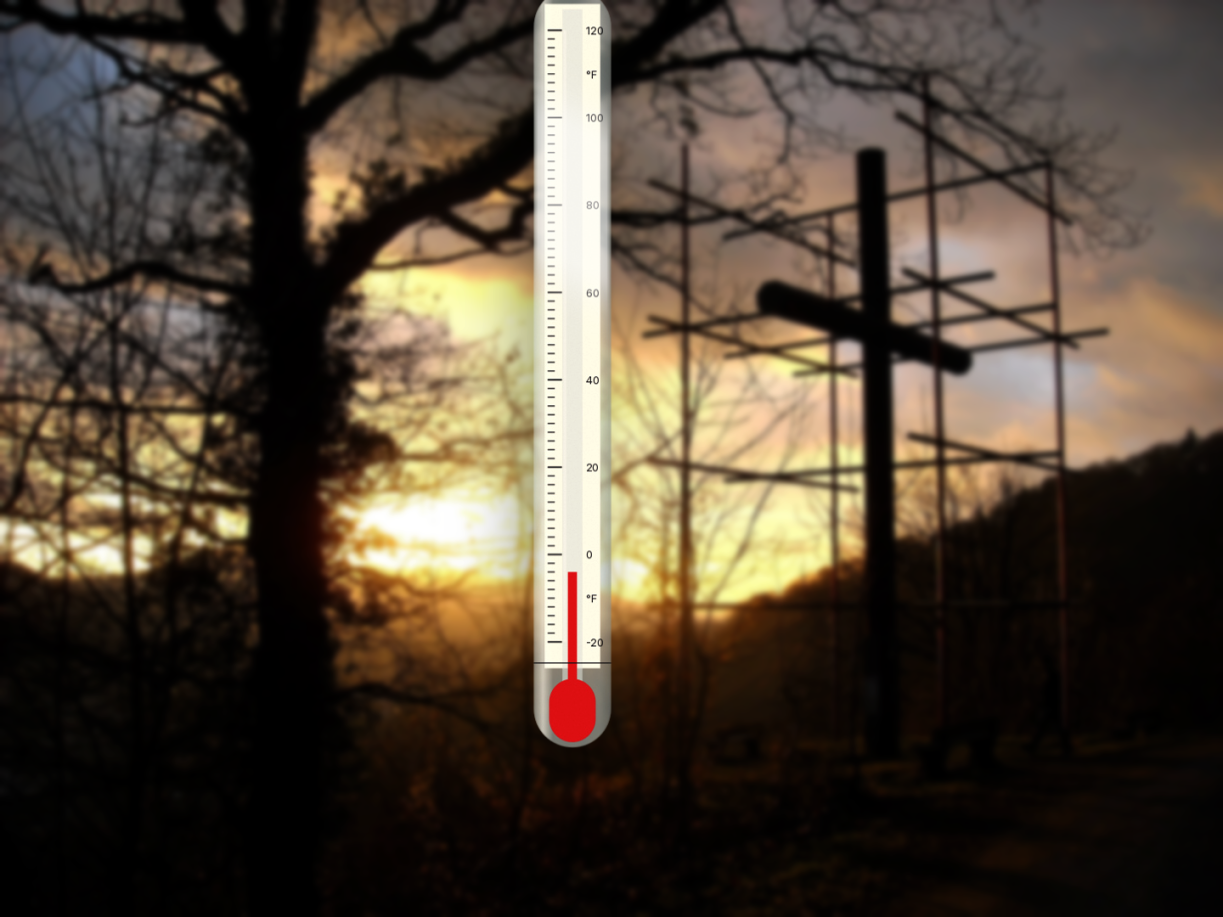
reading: -4 (°F)
